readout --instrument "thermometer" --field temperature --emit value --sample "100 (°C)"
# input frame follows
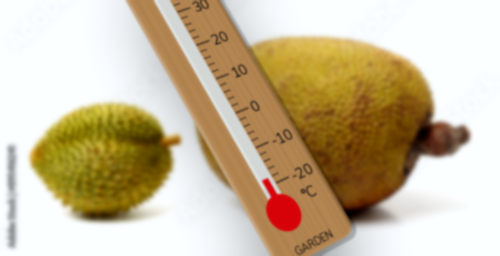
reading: -18 (°C)
